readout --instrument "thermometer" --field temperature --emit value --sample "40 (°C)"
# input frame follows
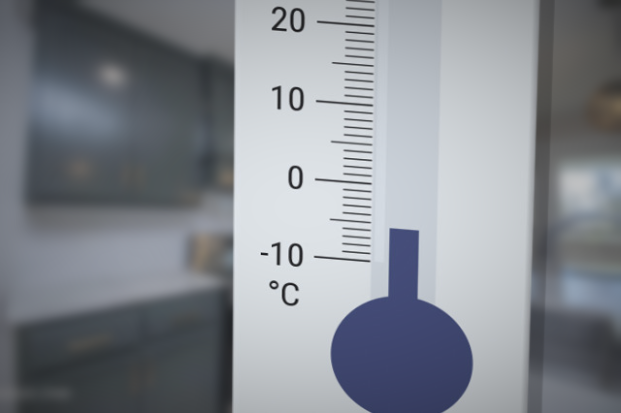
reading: -5.5 (°C)
